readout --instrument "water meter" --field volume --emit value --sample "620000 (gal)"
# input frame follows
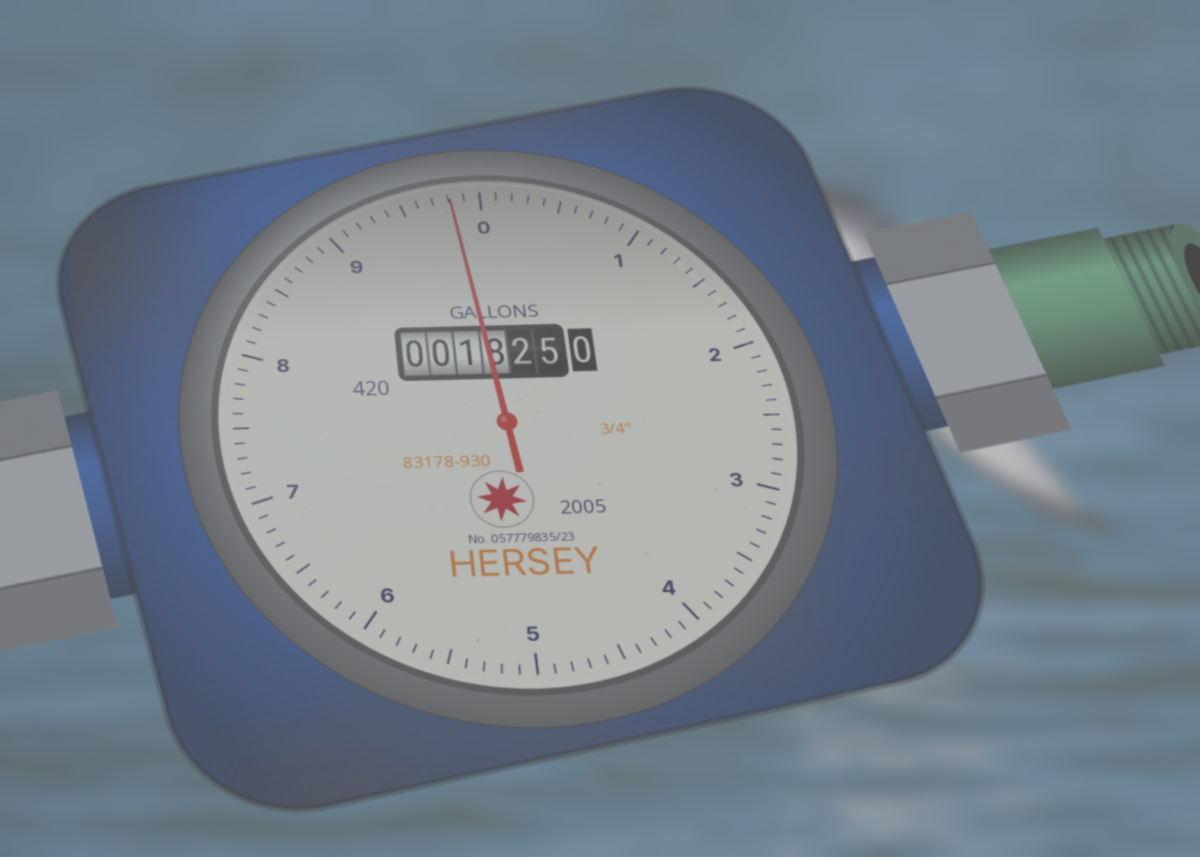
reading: 18249.8 (gal)
